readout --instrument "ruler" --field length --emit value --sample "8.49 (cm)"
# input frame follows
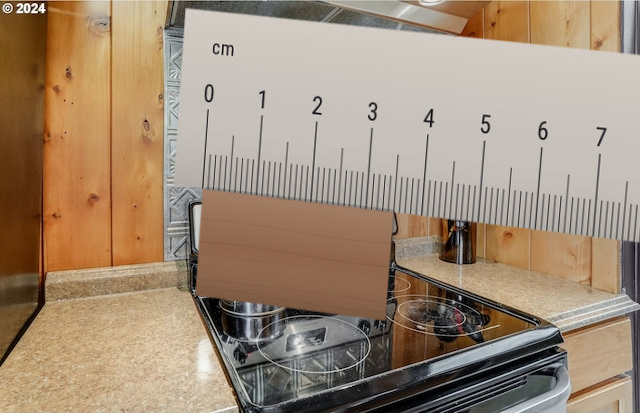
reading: 3.5 (cm)
